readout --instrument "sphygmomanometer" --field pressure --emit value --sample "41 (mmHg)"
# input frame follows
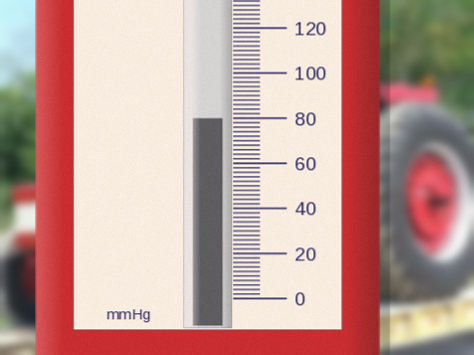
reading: 80 (mmHg)
